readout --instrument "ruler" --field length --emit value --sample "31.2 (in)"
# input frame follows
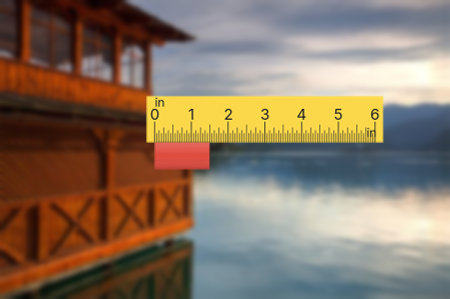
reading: 1.5 (in)
